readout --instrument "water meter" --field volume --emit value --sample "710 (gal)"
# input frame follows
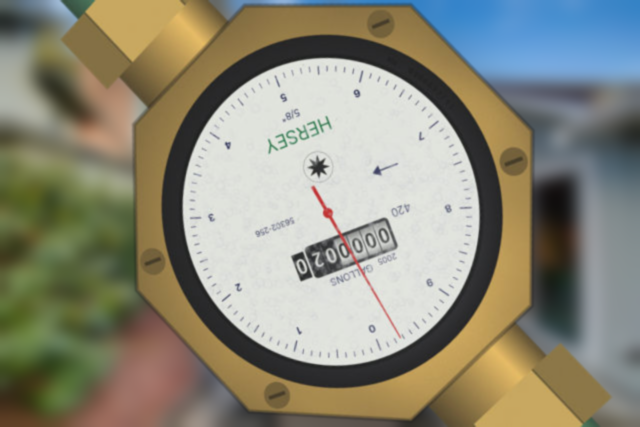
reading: 19.7 (gal)
